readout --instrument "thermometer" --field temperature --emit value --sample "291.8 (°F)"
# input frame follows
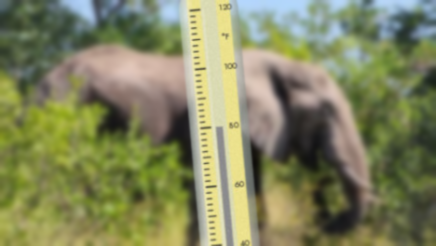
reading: 80 (°F)
